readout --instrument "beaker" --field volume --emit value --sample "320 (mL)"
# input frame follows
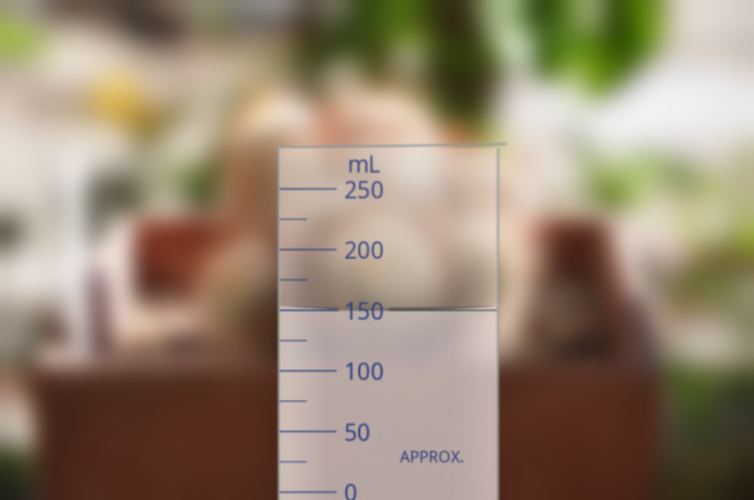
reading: 150 (mL)
